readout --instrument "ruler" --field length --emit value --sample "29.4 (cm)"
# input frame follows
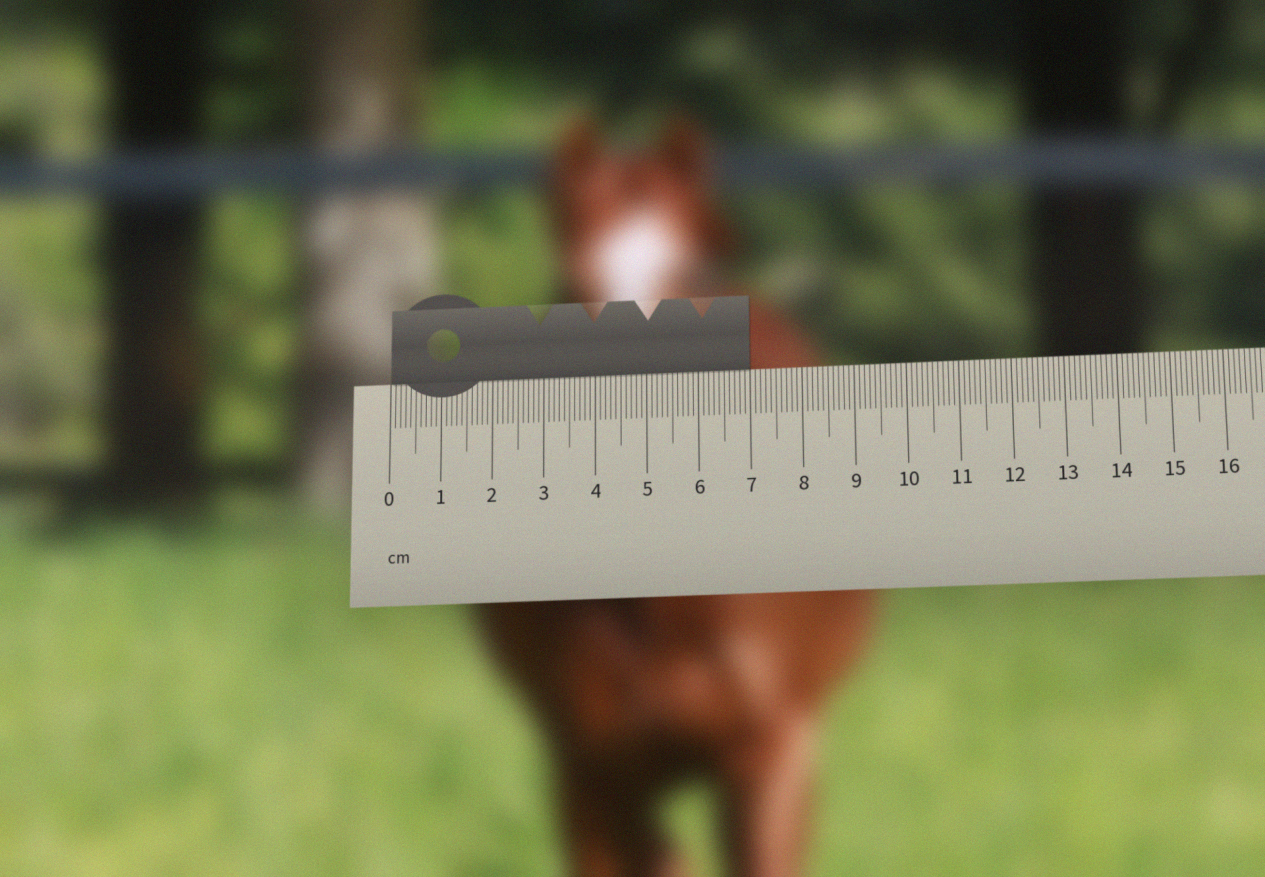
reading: 7 (cm)
